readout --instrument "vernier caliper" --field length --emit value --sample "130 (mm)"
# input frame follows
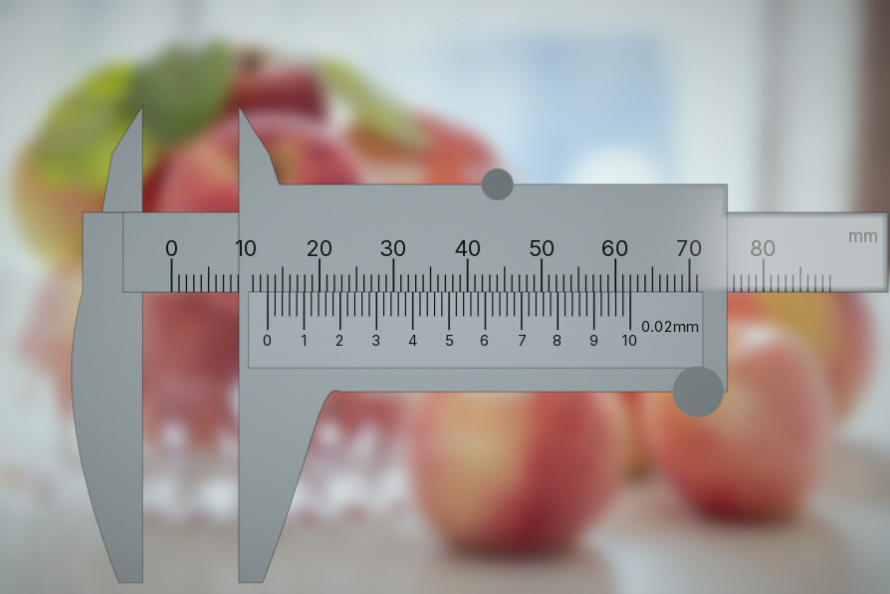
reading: 13.0 (mm)
